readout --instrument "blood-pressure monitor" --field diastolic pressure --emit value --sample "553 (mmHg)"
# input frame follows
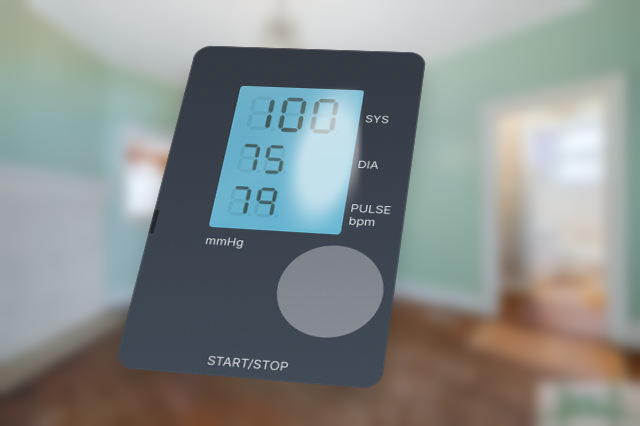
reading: 75 (mmHg)
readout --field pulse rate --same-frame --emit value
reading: 79 (bpm)
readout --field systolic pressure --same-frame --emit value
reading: 100 (mmHg)
